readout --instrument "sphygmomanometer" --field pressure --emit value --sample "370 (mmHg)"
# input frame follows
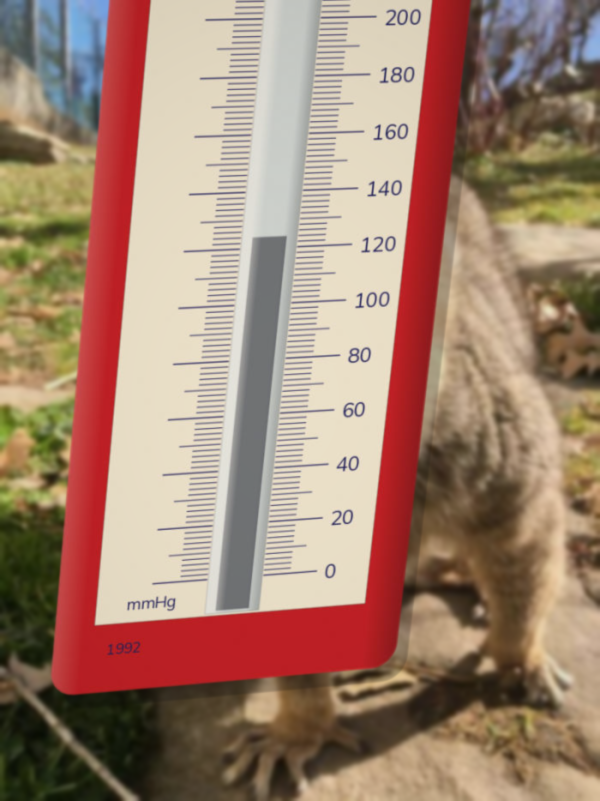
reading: 124 (mmHg)
